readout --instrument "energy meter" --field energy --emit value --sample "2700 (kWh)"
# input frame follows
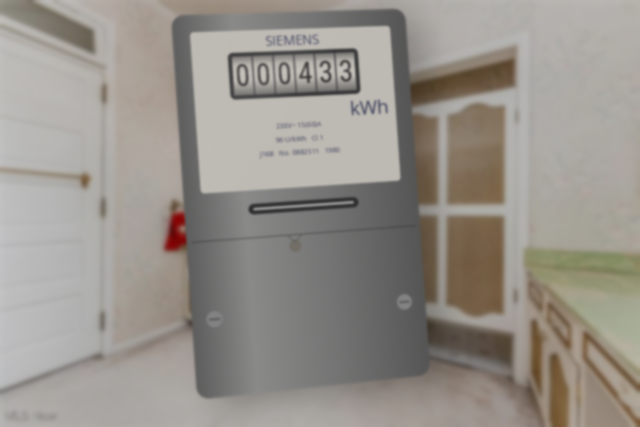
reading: 433 (kWh)
